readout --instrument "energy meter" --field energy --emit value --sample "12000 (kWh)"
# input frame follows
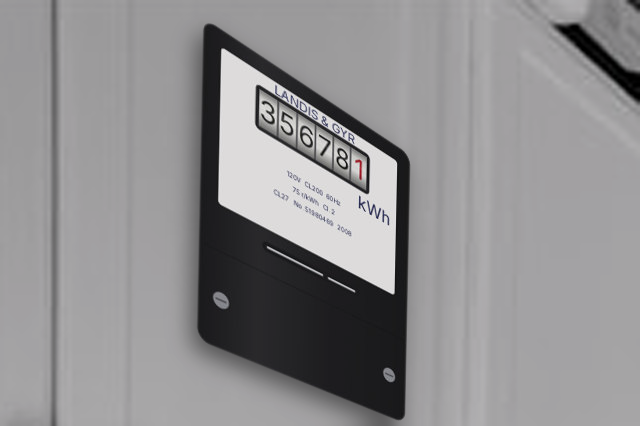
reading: 35678.1 (kWh)
